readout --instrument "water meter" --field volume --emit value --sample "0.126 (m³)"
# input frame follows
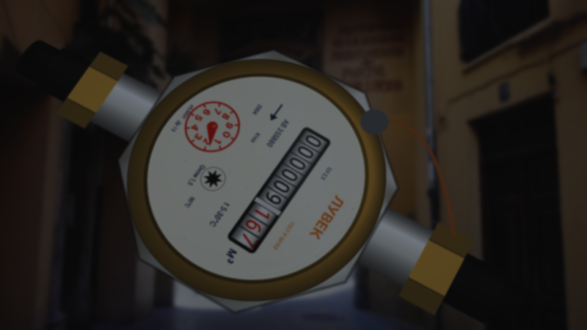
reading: 9.1671 (m³)
